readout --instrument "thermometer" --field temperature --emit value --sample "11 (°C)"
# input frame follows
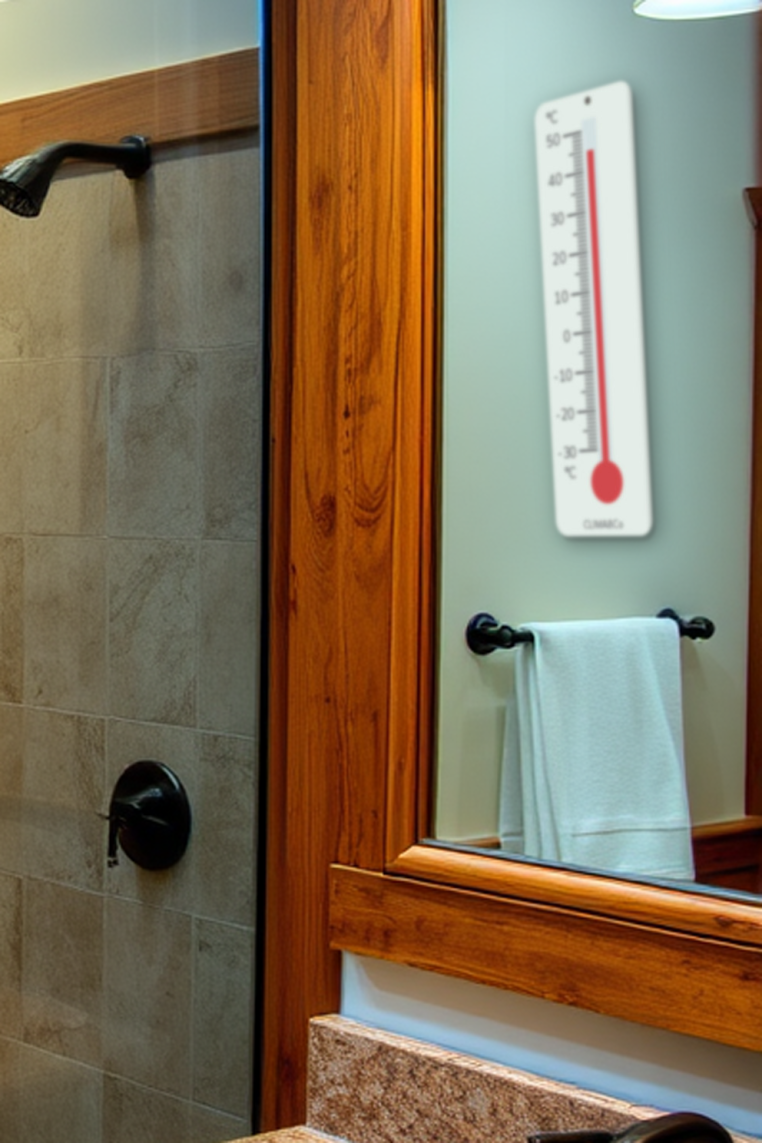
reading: 45 (°C)
